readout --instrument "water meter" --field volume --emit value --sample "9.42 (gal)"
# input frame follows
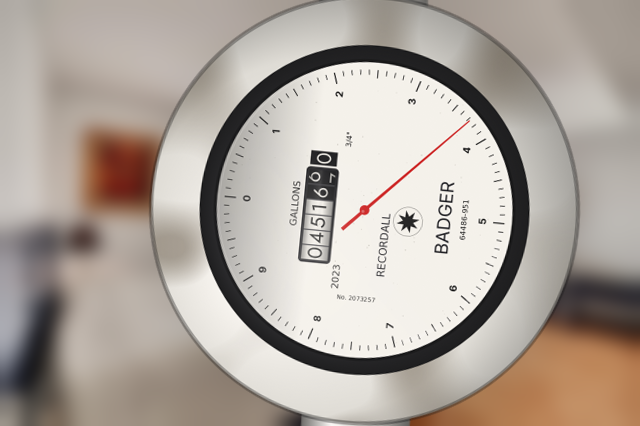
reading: 451663.7 (gal)
